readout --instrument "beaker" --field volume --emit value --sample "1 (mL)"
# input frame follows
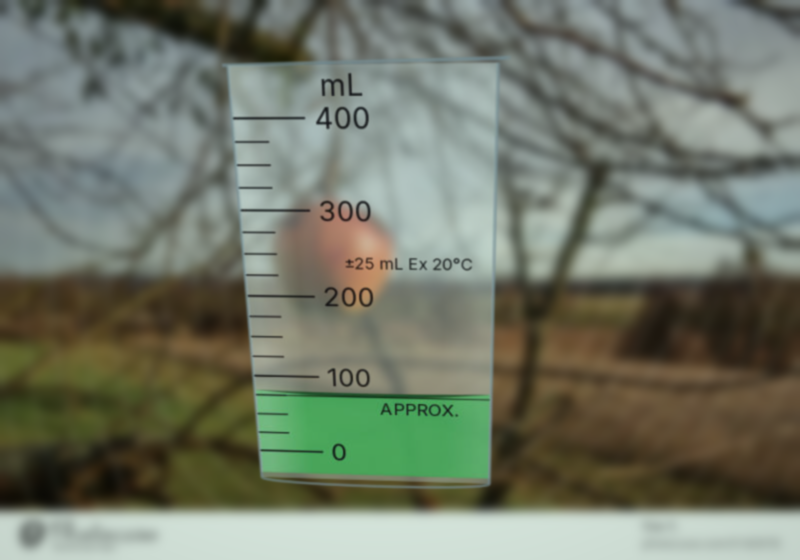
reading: 75 (mL)
